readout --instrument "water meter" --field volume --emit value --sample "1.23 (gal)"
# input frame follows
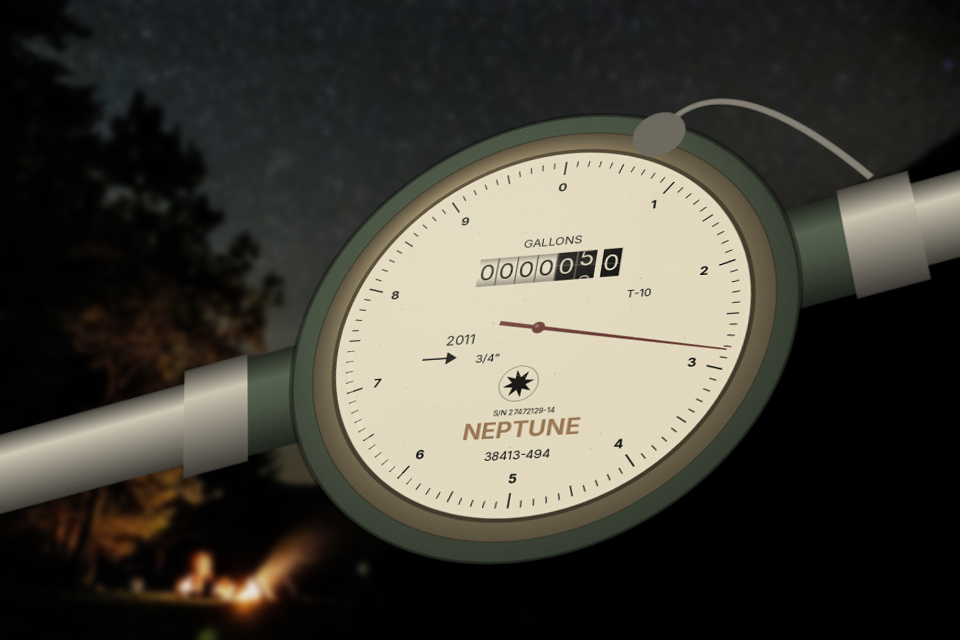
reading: 52.8 (gal)
